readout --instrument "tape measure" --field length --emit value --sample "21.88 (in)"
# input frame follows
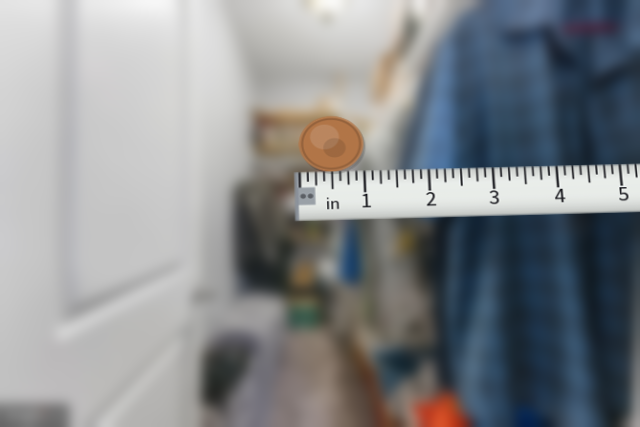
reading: 1 (in)
